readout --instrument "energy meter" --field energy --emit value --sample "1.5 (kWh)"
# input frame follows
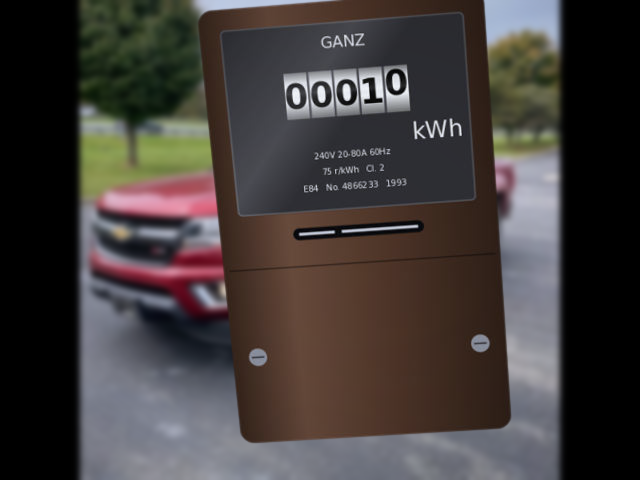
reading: 10 (kWh)
